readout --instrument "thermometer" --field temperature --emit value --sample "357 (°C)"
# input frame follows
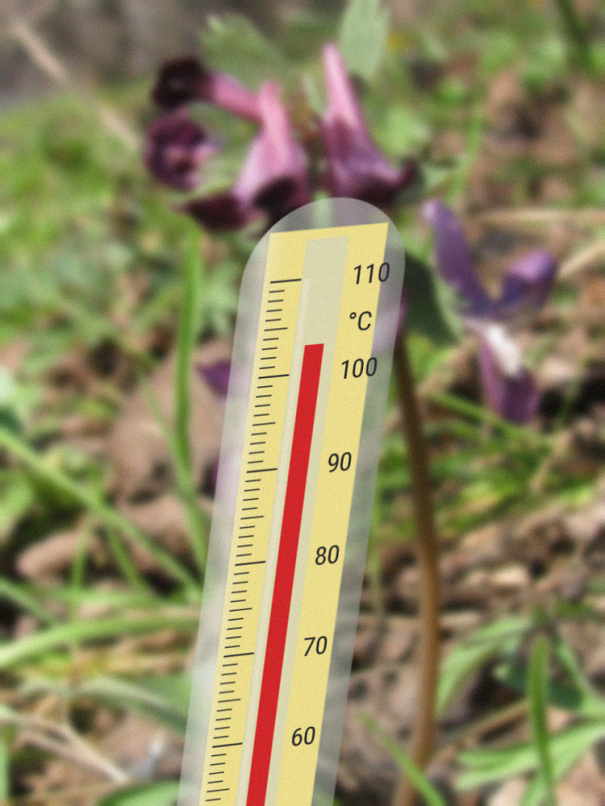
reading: 103 (°C)
